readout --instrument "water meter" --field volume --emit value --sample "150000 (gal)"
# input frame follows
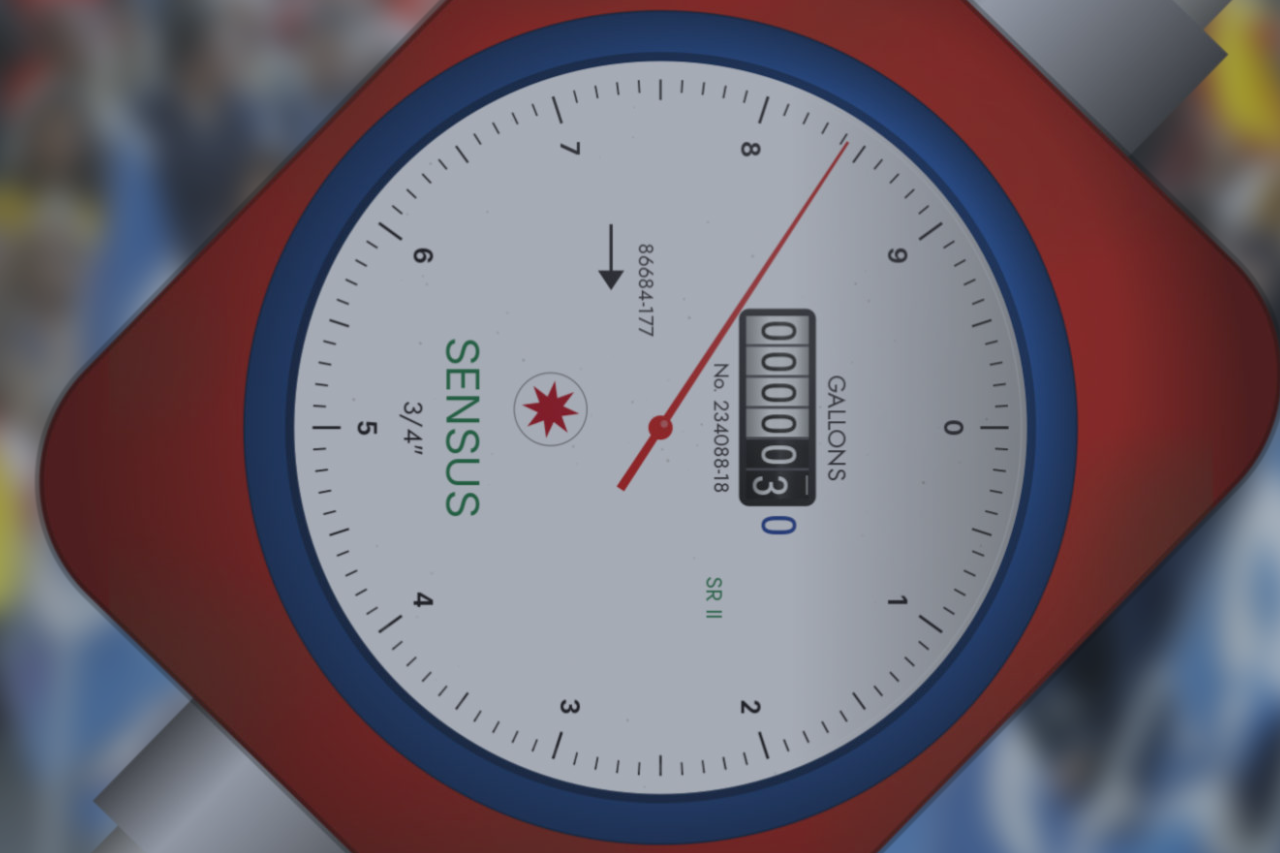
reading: 28.4 (gal)
